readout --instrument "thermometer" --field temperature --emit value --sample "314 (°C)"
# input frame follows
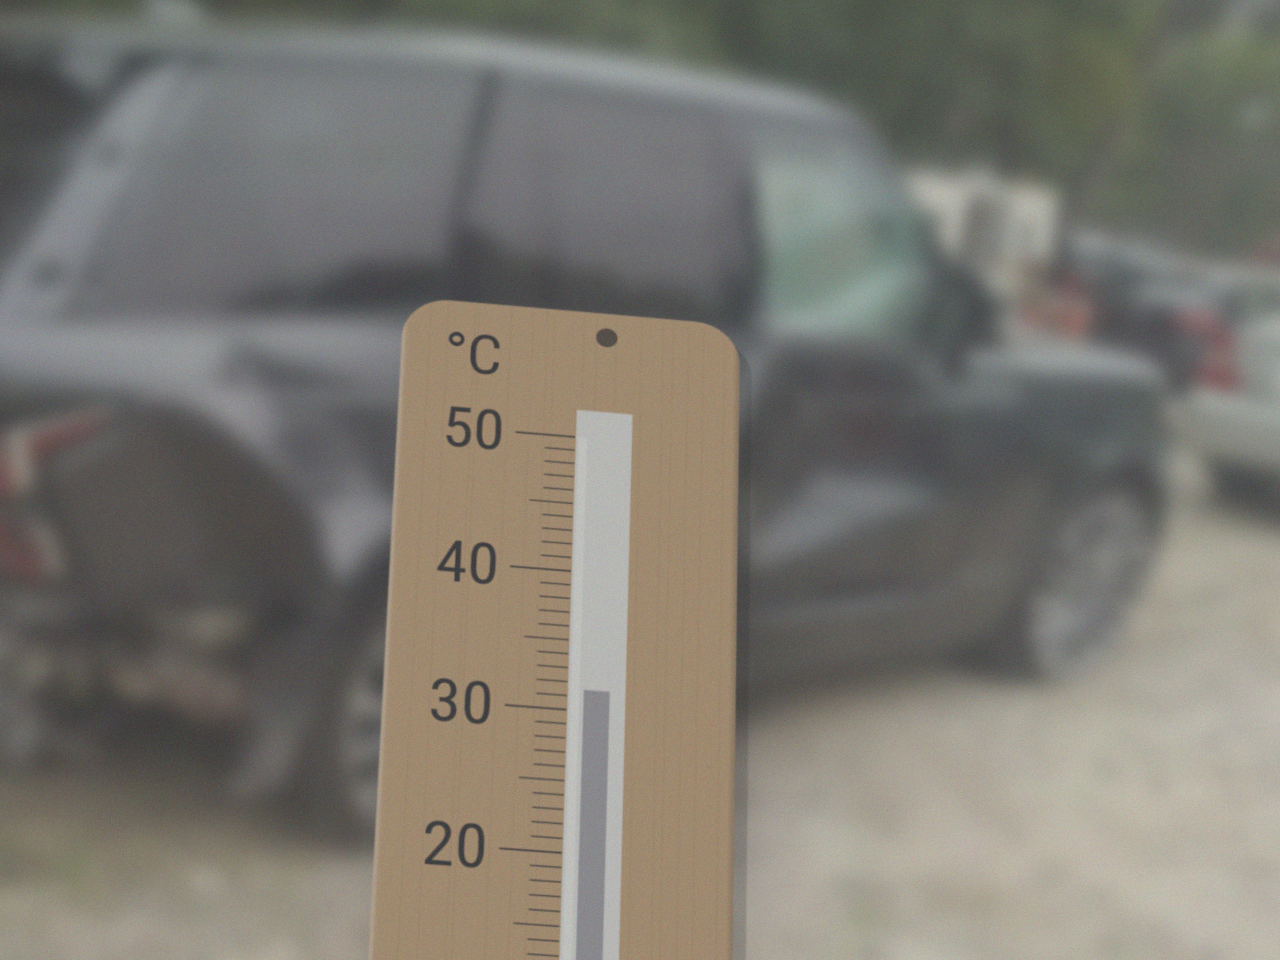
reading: 31.5 (°C)
